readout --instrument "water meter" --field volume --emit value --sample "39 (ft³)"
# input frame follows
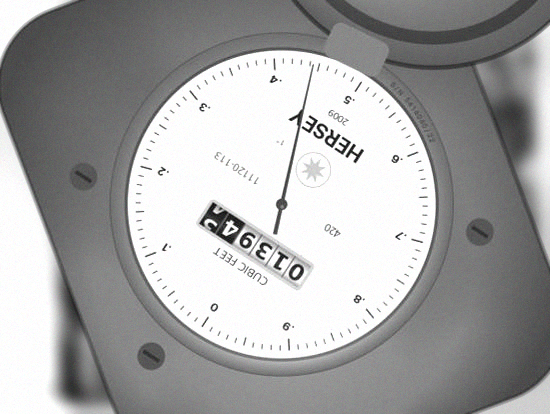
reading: 13943.44 (ft³)
